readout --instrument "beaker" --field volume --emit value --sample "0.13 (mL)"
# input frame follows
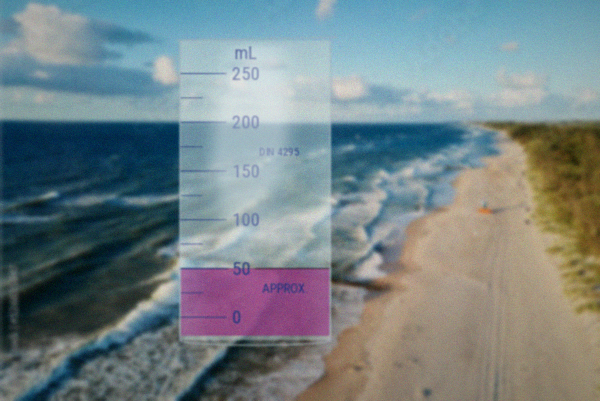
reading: 50 (mL)
